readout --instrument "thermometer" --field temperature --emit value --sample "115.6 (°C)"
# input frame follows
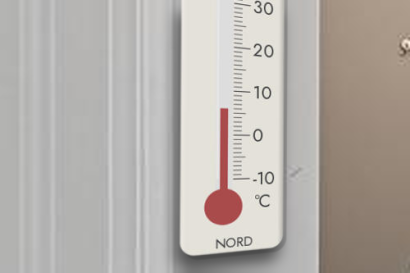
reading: 6 (°C)
